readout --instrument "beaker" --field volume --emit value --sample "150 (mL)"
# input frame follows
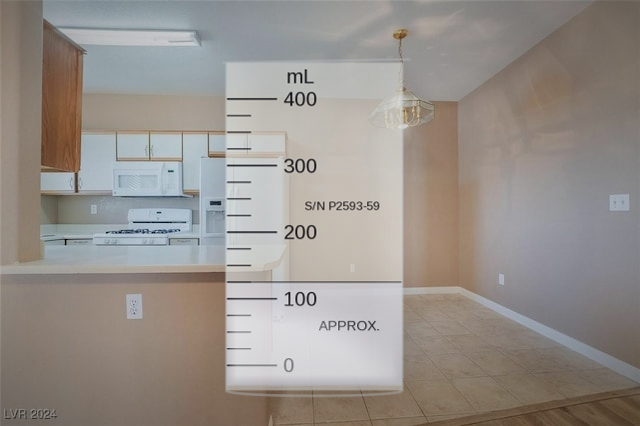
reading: 125 (mL)
